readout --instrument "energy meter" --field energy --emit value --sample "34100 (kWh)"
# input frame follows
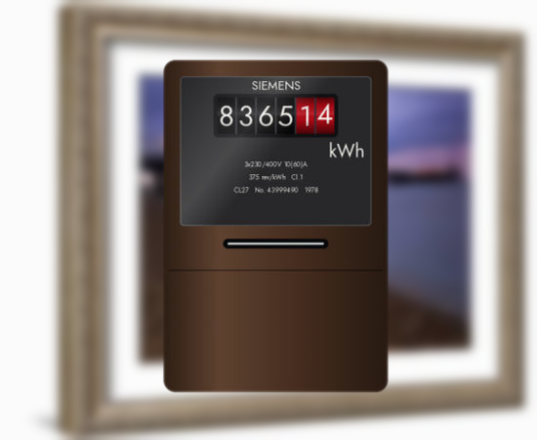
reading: 8365.14 (kWh)
